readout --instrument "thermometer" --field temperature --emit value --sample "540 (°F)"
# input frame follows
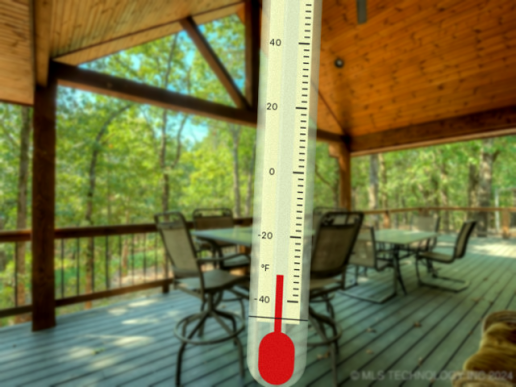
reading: -32 (°F)
